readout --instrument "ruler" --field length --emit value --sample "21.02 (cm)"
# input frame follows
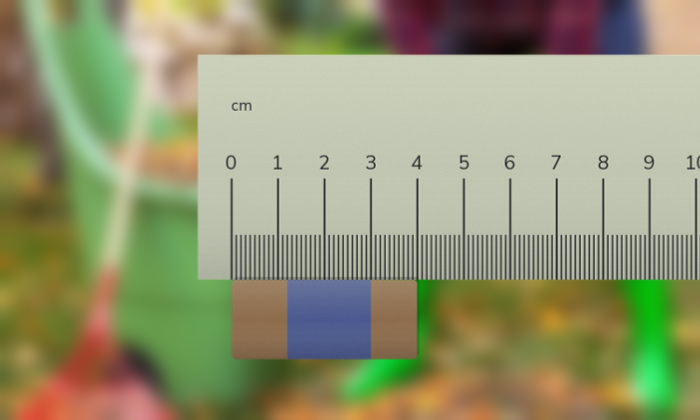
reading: 4 (cm)
